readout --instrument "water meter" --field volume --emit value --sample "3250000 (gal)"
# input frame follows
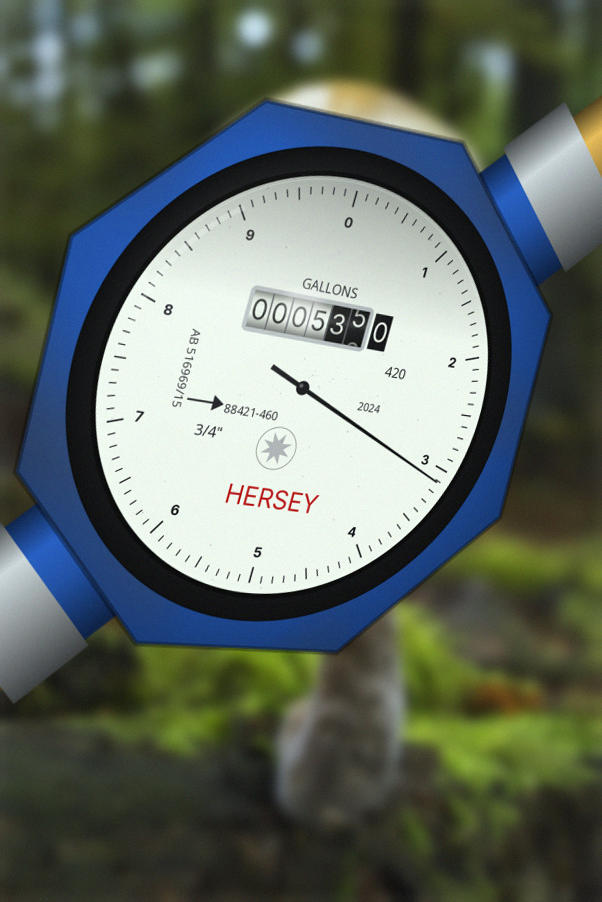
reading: 5353.1 (gal)
